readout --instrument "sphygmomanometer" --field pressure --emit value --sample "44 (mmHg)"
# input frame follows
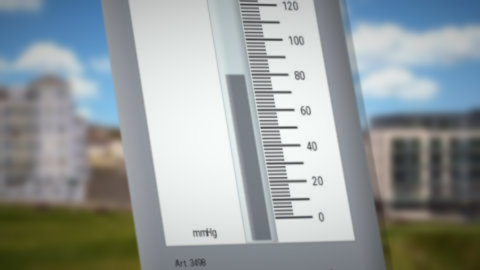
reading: 80 (mmHg)
